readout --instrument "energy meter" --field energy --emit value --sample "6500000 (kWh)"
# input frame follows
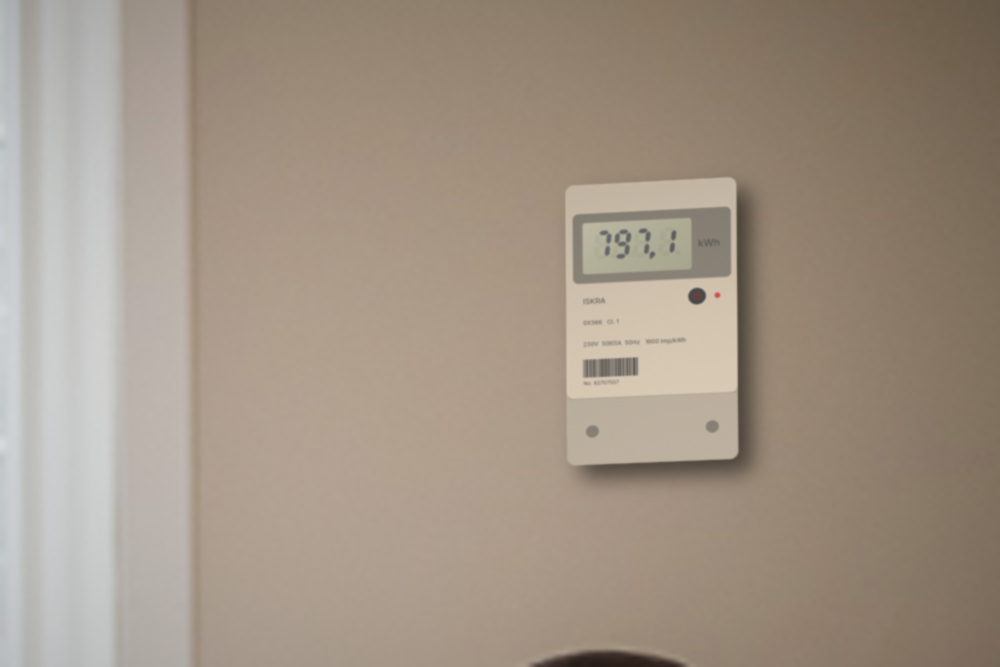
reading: 797.1 (kWh)
